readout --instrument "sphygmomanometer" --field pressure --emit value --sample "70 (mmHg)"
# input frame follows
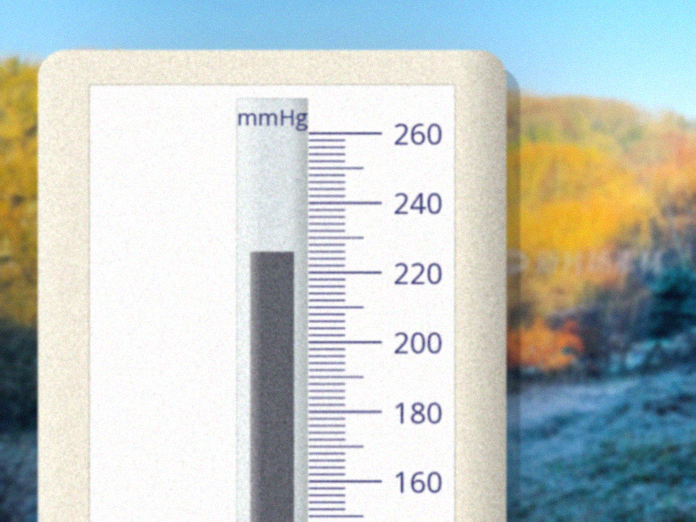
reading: 226 (mmHg)
